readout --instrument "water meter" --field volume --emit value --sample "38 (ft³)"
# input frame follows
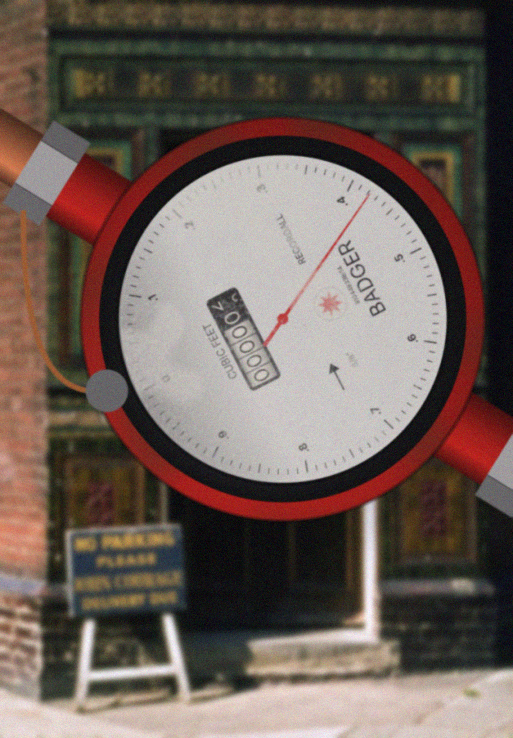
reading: 2.42 (ft³)
